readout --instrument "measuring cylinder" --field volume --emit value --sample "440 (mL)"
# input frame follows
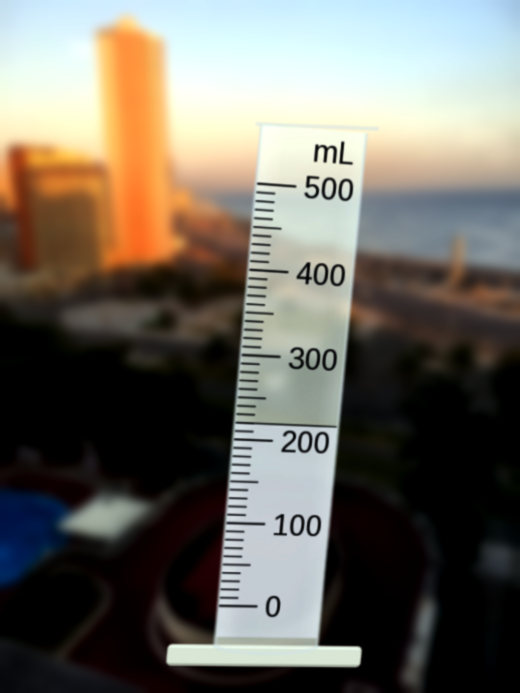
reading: 220 (mL)
